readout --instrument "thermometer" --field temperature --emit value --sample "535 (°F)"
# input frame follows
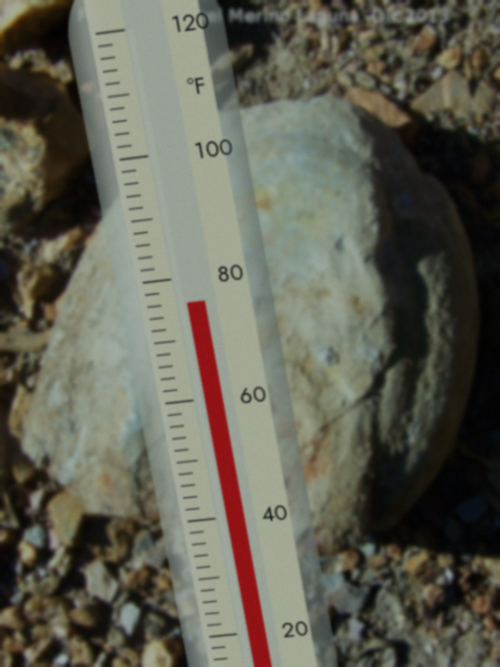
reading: 76 (°F)
